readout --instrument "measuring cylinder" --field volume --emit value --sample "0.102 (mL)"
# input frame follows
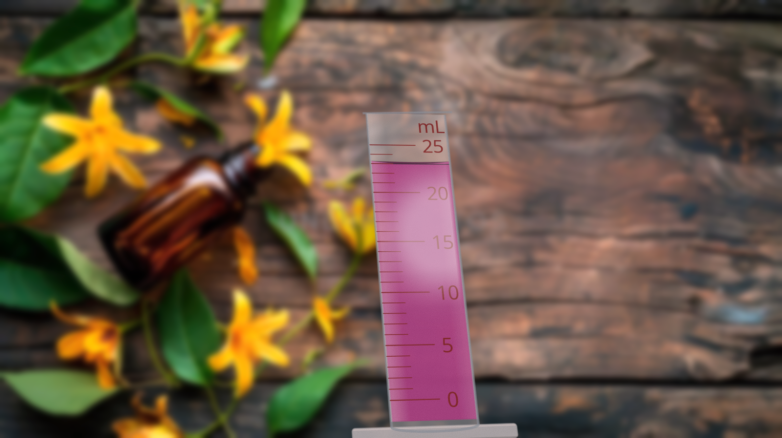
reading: 23 (mL)
